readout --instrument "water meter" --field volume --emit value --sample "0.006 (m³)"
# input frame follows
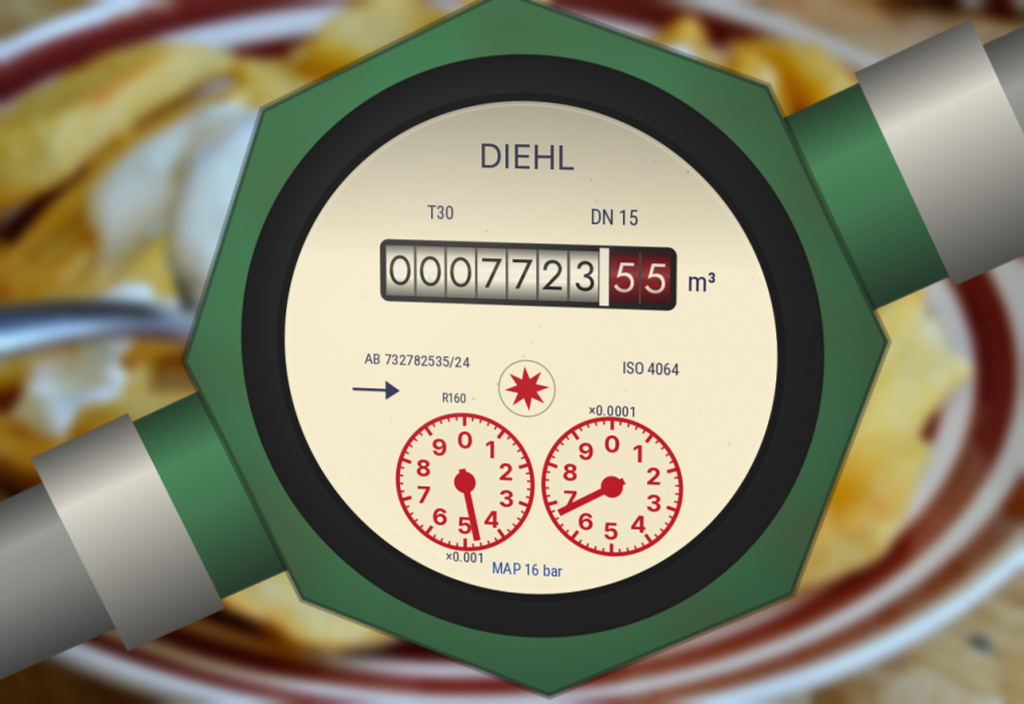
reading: 7723.5546 (m³)
